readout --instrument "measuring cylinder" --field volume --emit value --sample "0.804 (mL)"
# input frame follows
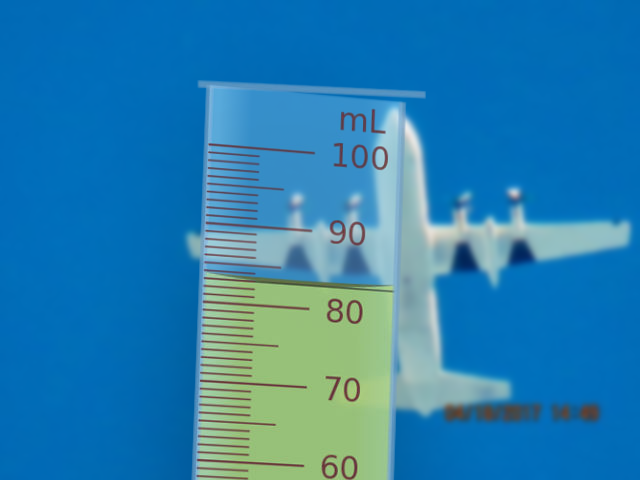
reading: 83 (mL)
